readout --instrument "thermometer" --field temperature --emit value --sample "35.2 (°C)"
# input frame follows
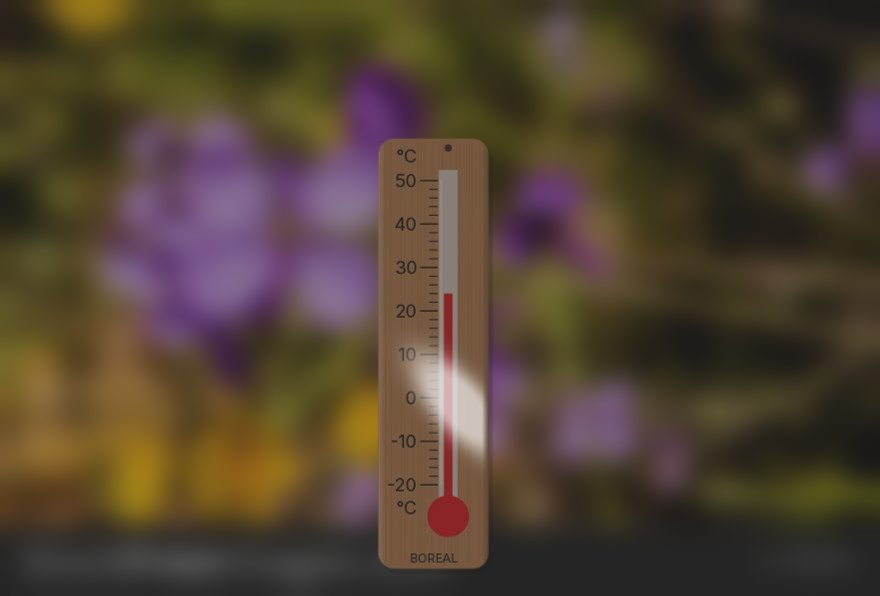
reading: 24 (°C)
